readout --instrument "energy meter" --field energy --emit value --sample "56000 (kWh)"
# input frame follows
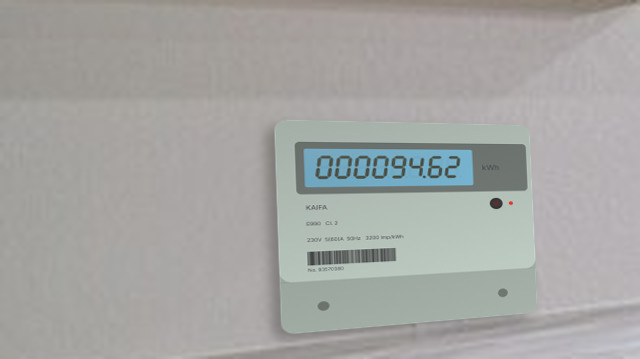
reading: 94.62 (kWh)
